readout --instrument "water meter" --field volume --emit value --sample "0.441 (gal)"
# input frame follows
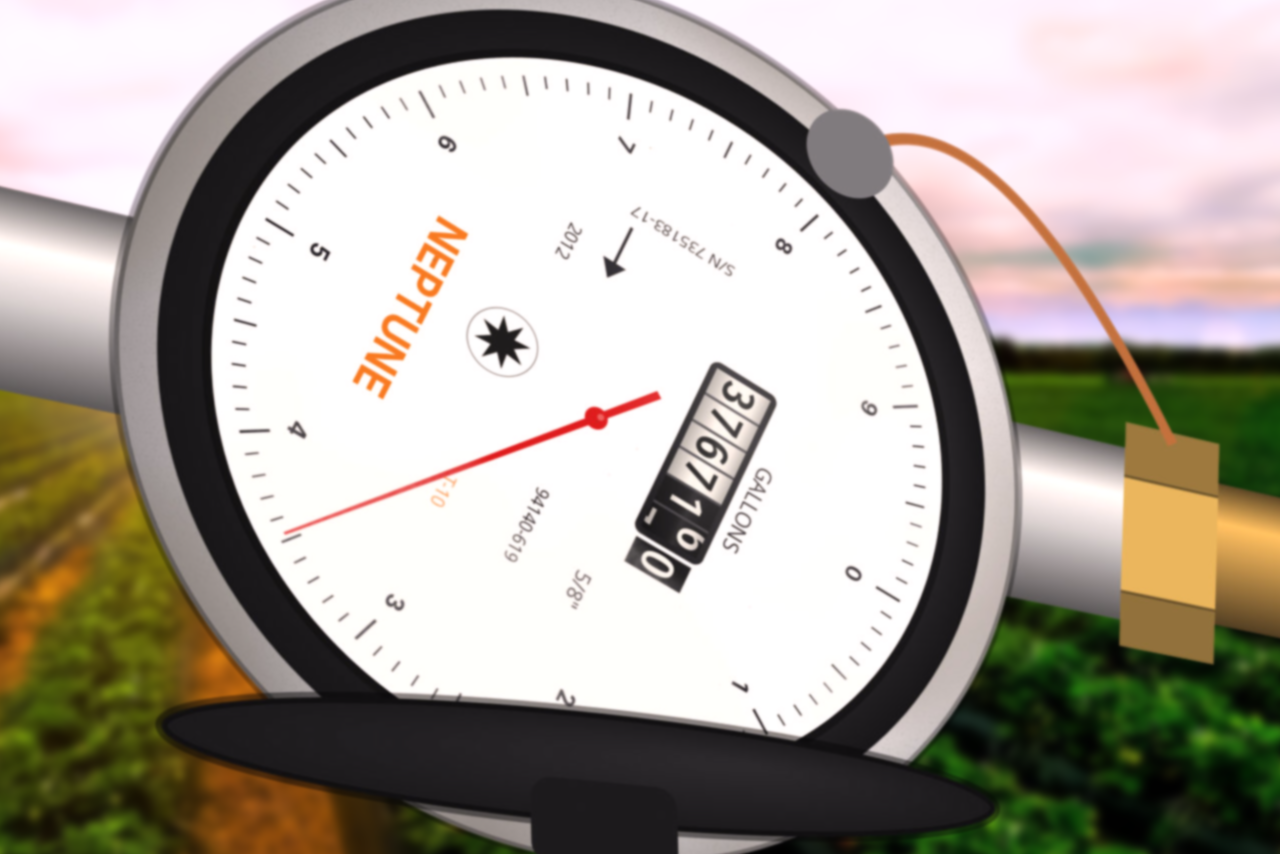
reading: 3767163.5 (gal)
